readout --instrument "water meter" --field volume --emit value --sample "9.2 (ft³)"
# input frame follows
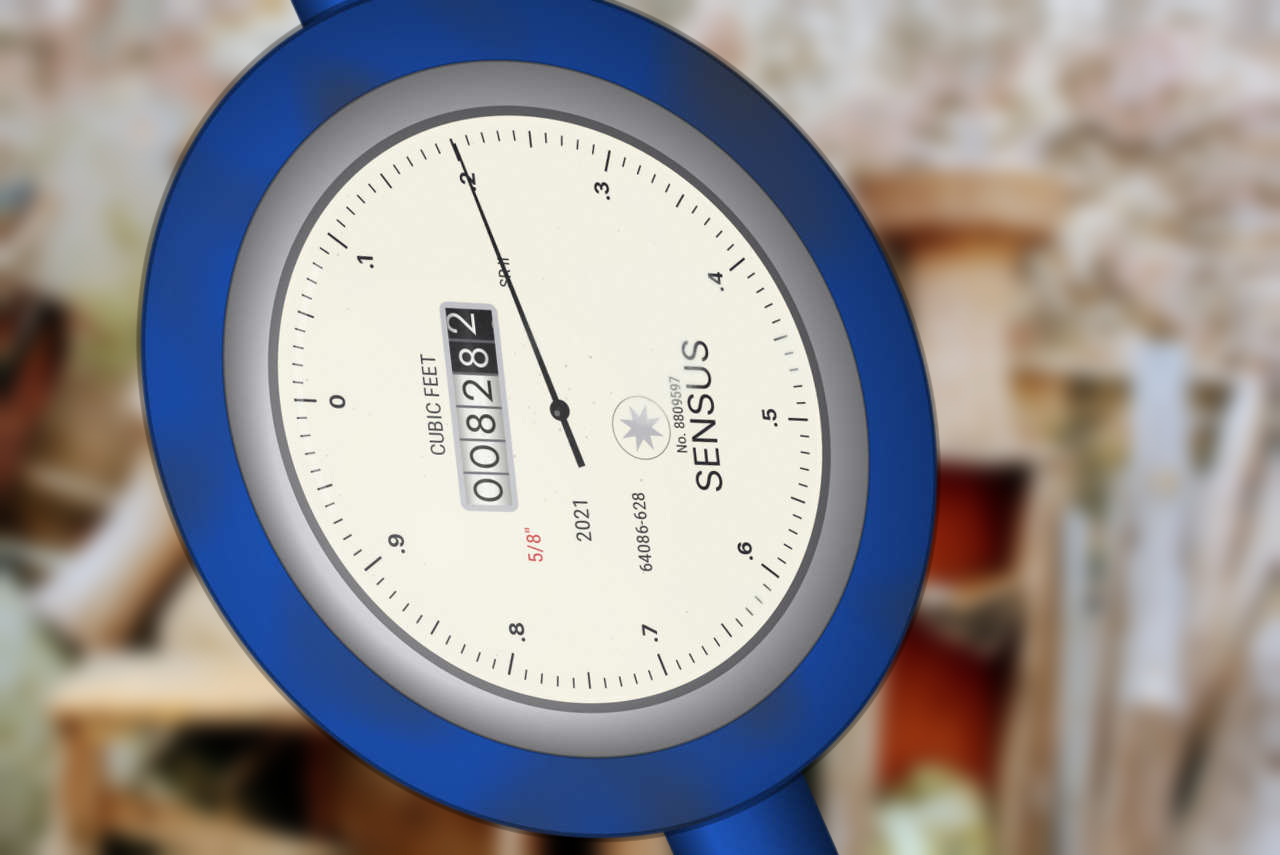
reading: 8282.20 (ft³)
